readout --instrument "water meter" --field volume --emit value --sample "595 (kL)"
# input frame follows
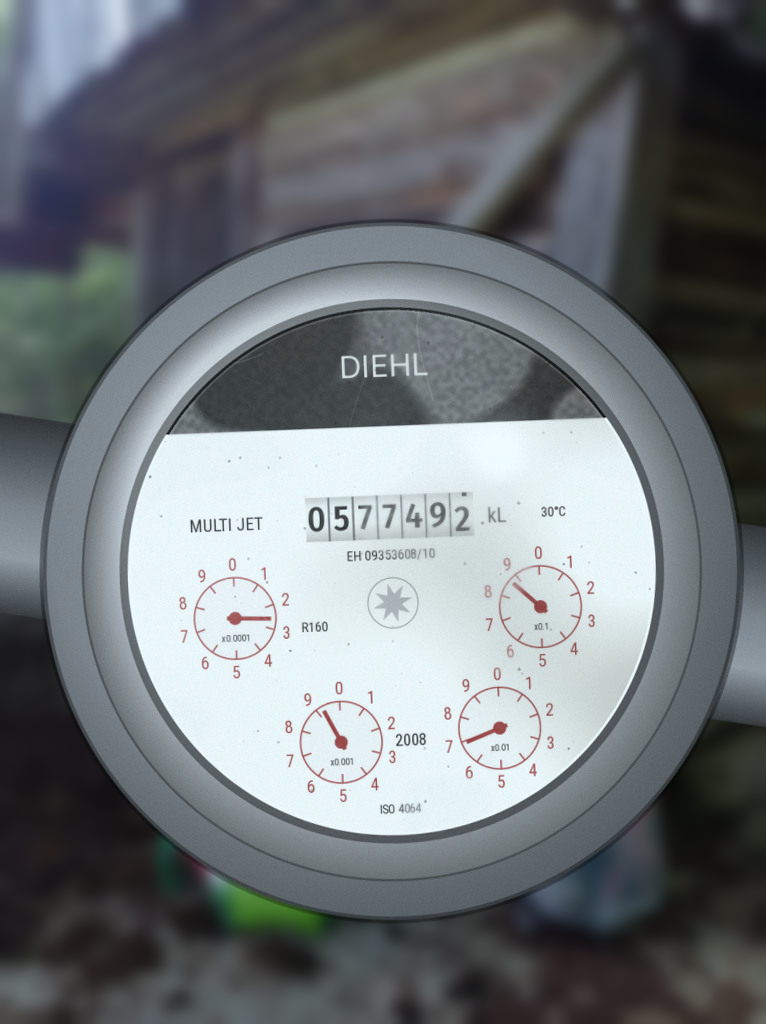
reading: 577491.8692 (kL)
